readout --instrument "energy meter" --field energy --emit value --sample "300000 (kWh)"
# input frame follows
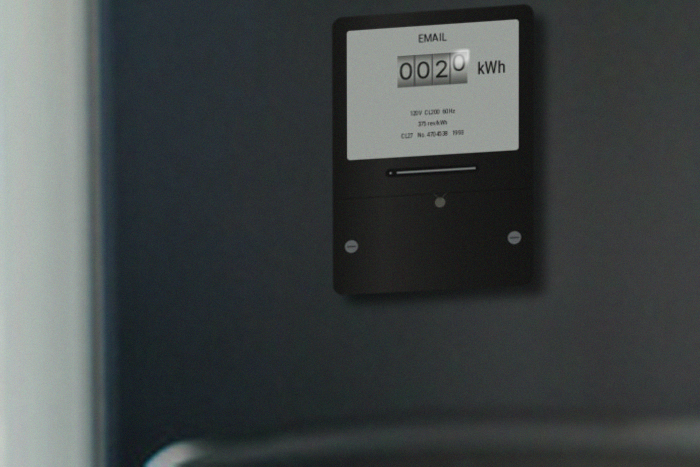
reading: 20 (kWh)
